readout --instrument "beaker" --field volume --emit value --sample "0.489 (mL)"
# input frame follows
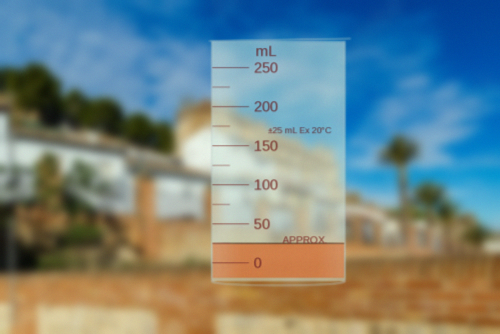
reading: 25 (mL)
